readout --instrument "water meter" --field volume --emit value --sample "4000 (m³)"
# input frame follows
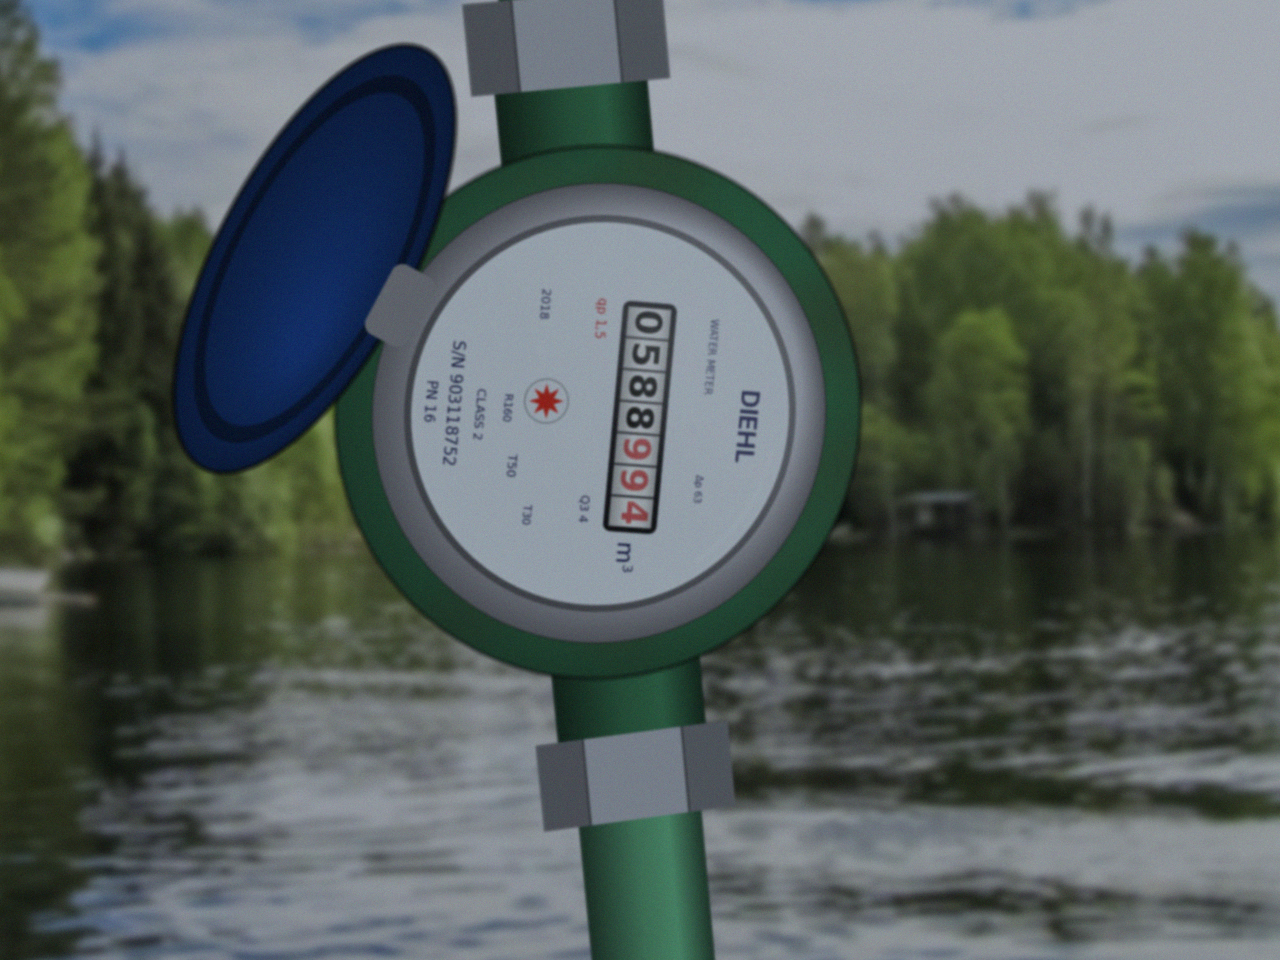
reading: 588.994 (m³)
